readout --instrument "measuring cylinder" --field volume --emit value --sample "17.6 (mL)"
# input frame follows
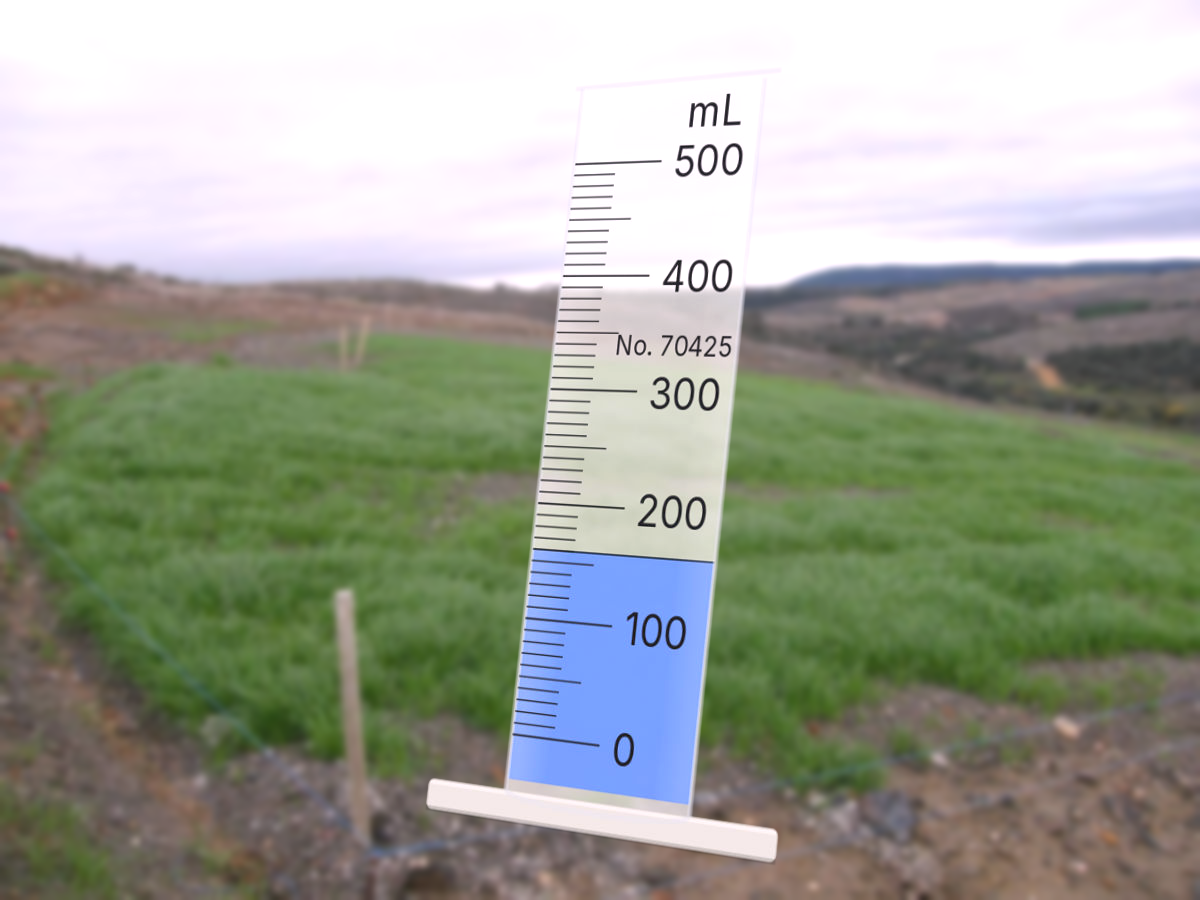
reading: 160 (mL)
